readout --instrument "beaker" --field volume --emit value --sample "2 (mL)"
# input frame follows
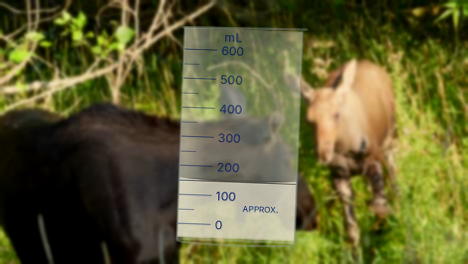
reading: 150 (mL)
